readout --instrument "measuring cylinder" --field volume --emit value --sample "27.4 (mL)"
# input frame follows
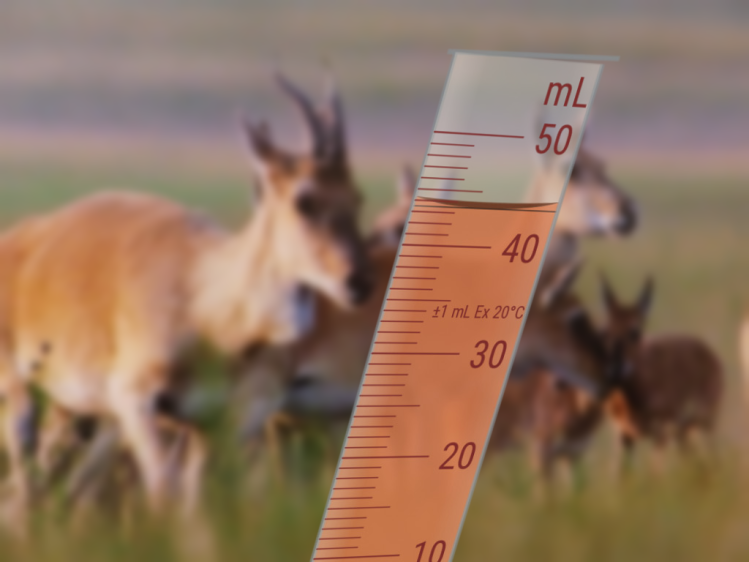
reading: 43.5 (mL)
